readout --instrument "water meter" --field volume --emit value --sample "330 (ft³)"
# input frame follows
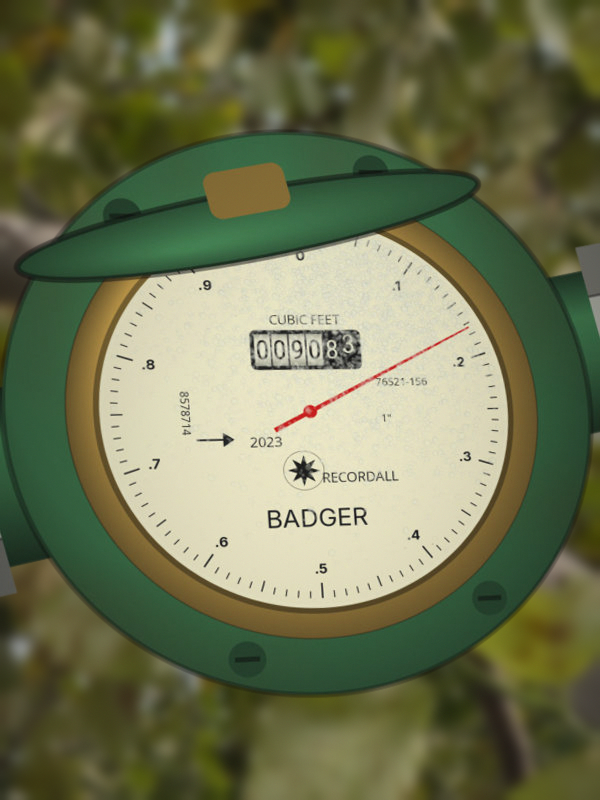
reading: 9083.17 (ft³)
